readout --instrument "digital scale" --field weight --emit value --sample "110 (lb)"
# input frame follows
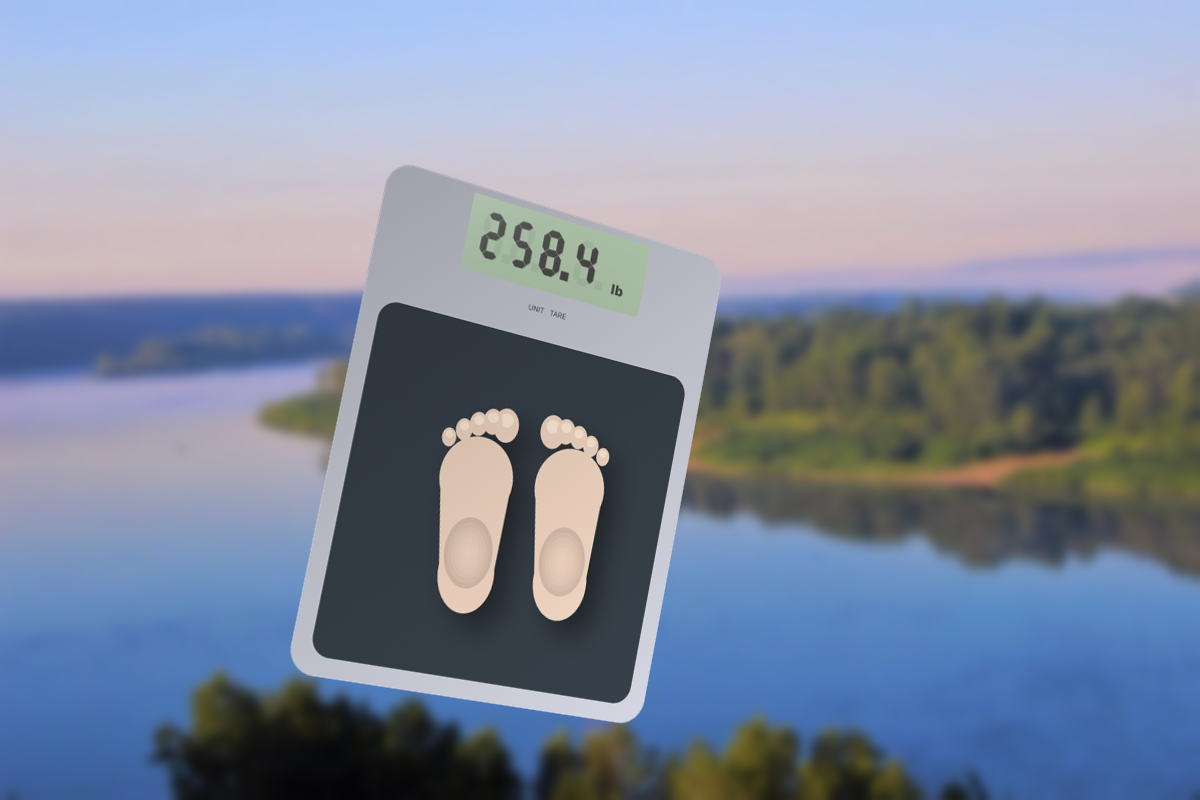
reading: 258.4 (lb)
